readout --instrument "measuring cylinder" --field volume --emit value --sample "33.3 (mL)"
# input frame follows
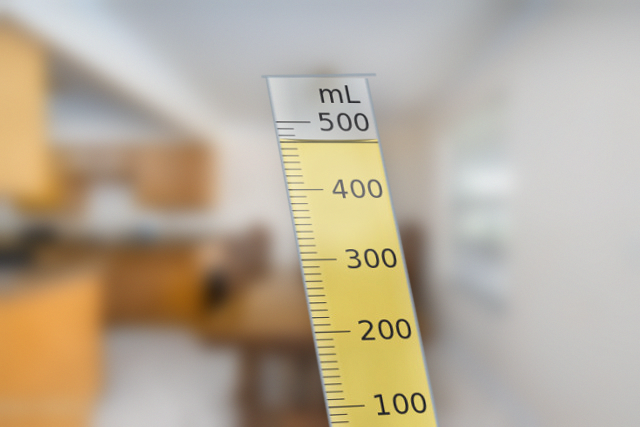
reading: 470 (mL)
